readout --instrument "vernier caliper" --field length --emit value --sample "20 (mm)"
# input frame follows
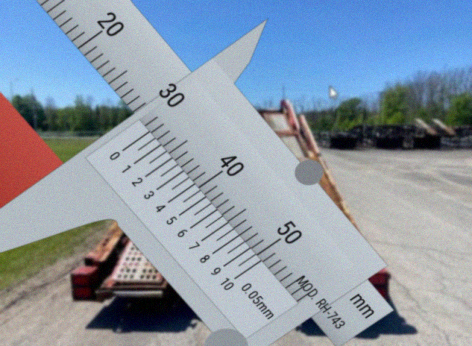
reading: 31.8 (mm)
